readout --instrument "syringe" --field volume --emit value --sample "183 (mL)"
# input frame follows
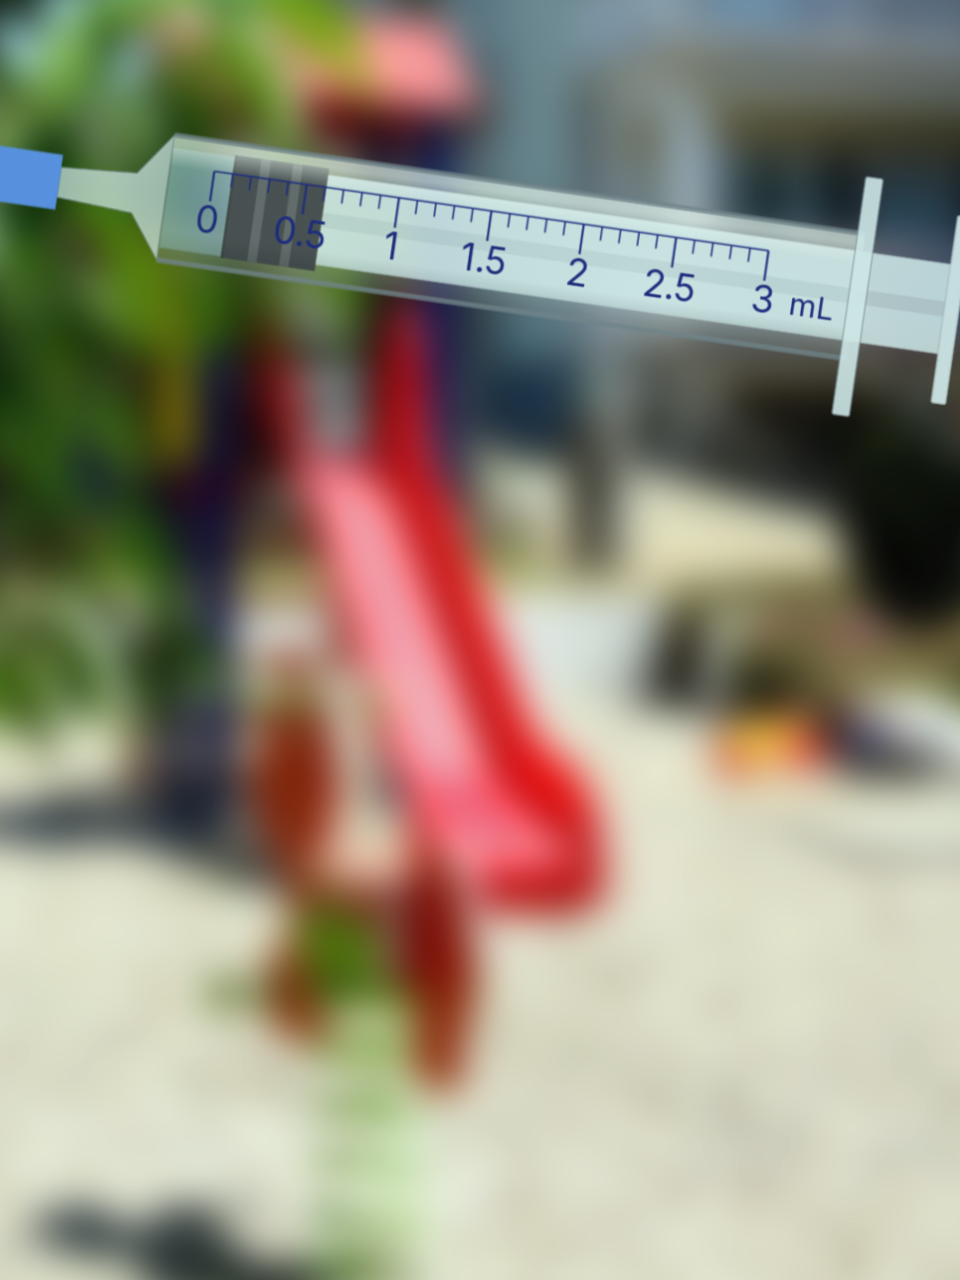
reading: 0.1 (mL)
